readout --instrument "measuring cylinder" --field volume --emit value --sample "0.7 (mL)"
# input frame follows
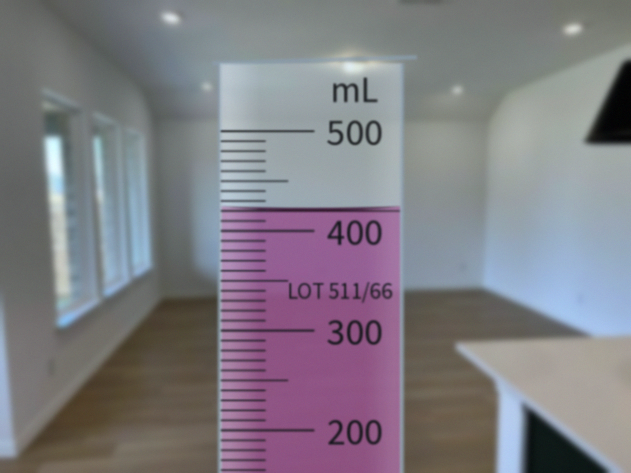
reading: 420 (mL)
